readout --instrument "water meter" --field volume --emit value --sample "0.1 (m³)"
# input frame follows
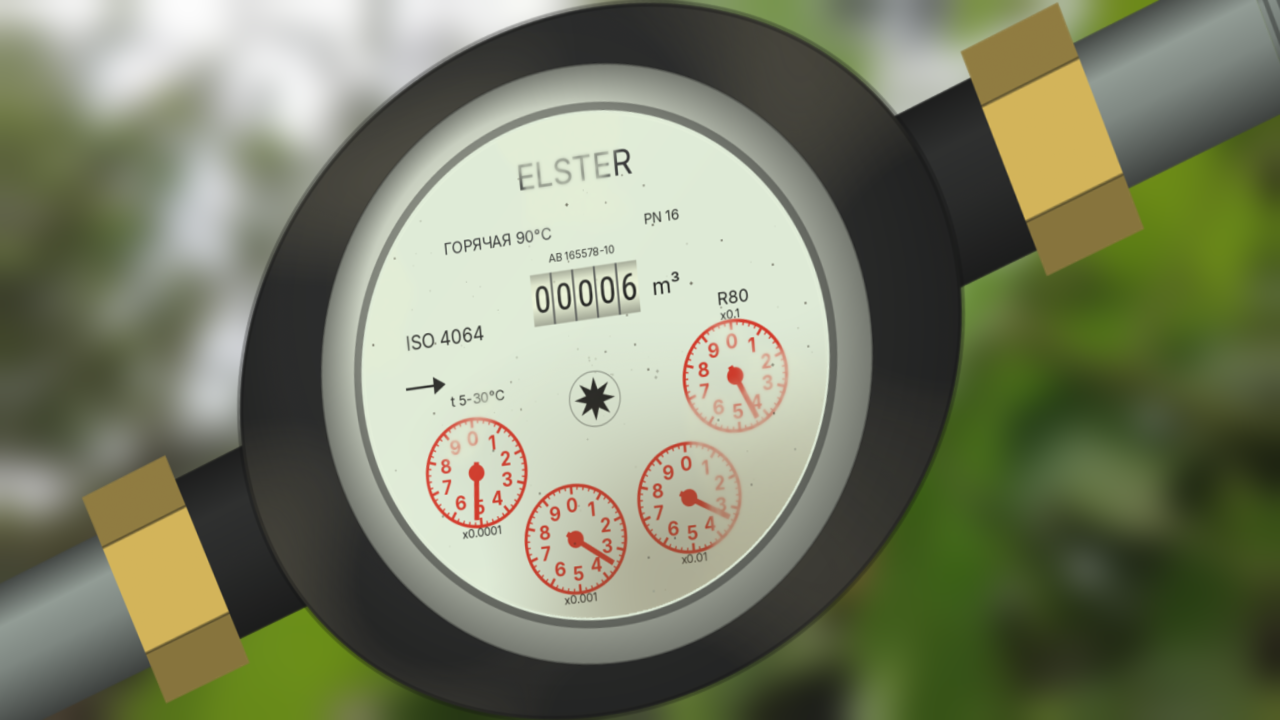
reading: 6.4335 (m³)
